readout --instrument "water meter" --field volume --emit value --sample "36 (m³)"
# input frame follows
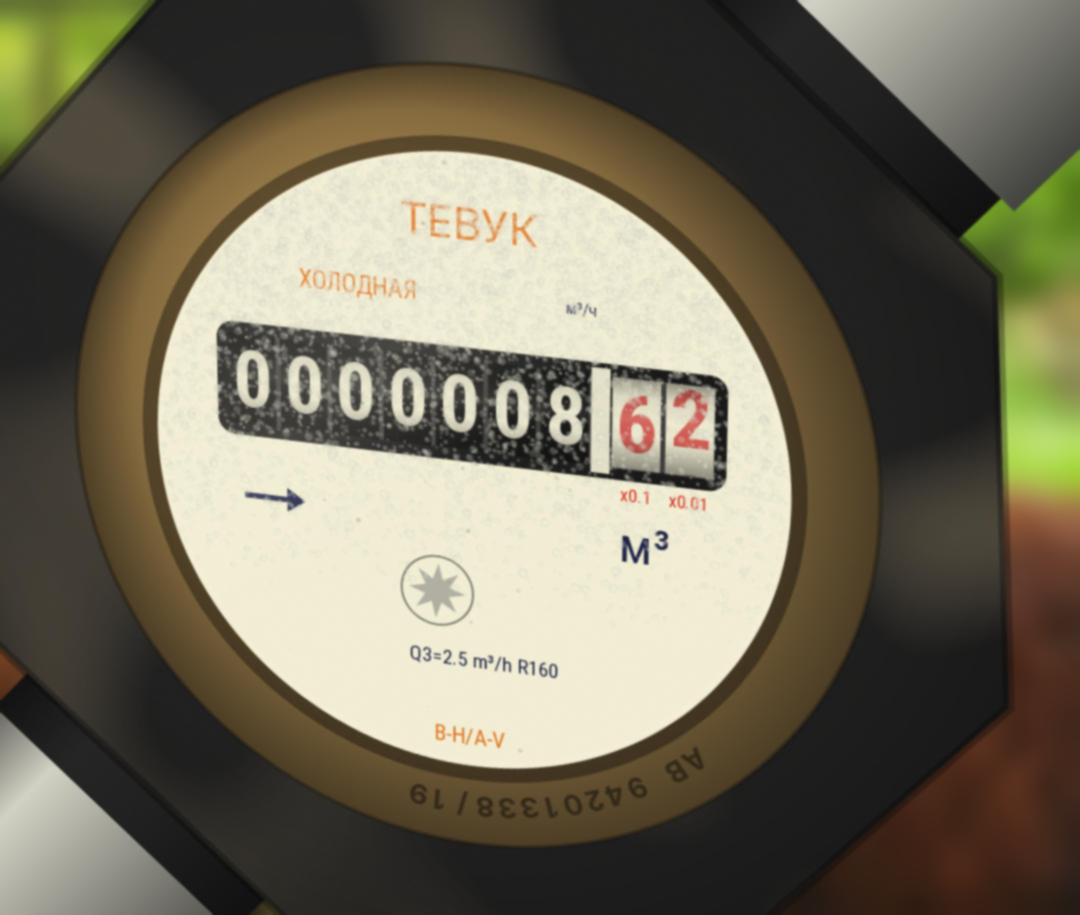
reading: 8.62 (m³)
